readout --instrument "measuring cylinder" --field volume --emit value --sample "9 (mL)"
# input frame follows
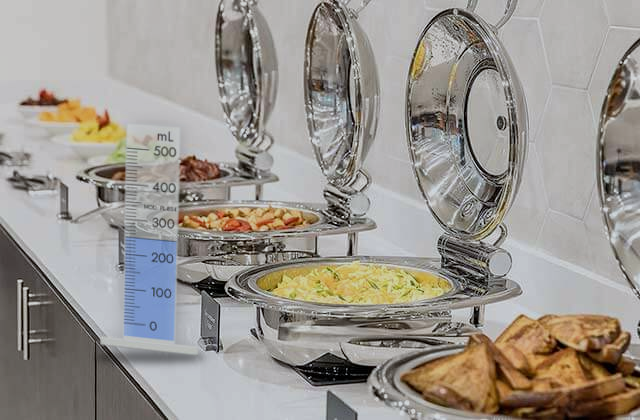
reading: 250 (mL)
